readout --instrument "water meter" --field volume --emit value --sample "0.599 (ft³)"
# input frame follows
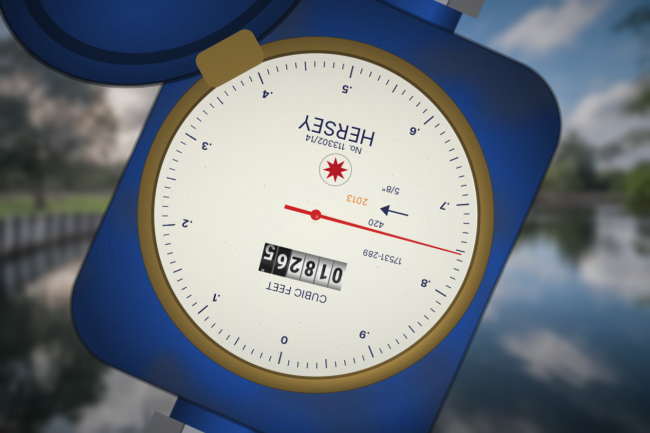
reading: 18264.75 (ft³)
